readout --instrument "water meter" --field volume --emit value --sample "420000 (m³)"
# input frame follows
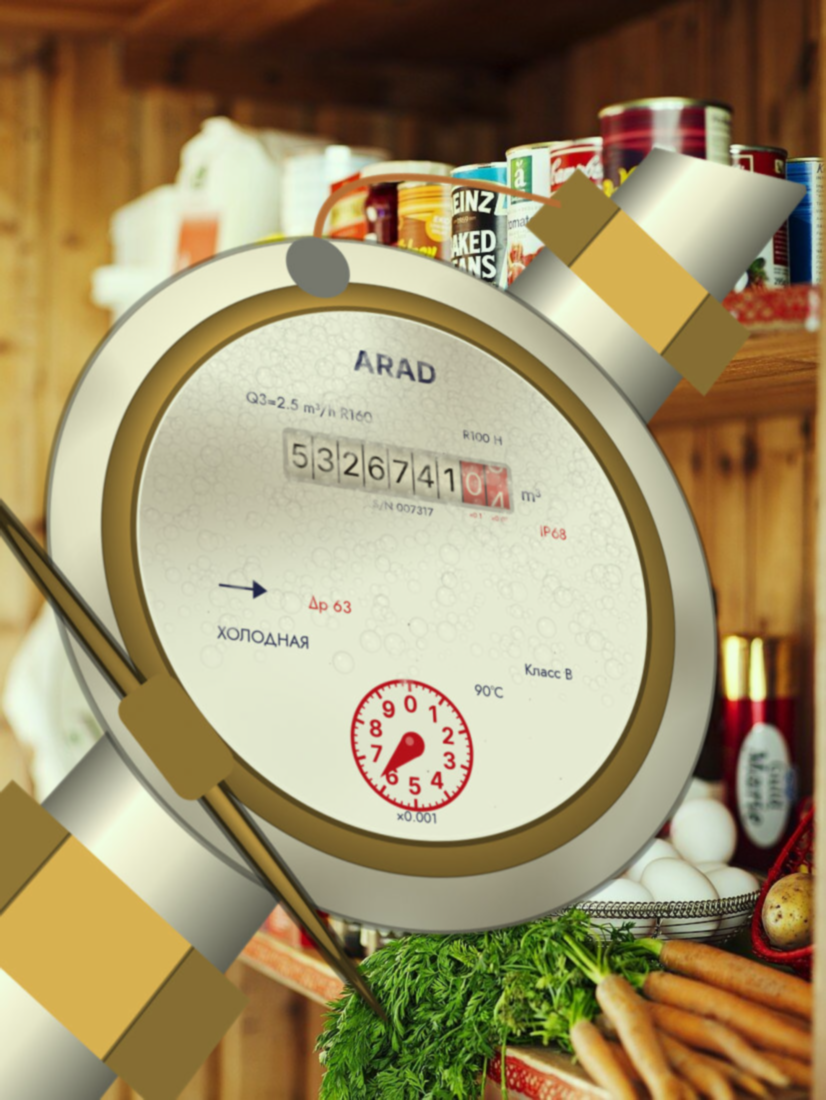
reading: 5326741.036 (m³)
